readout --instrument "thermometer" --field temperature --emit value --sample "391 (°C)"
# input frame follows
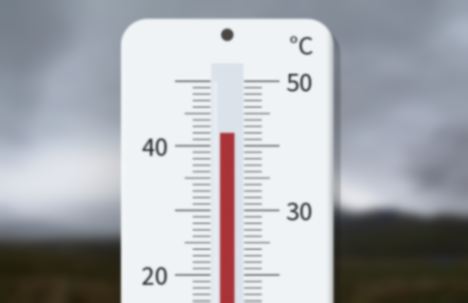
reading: 42 (°C)
